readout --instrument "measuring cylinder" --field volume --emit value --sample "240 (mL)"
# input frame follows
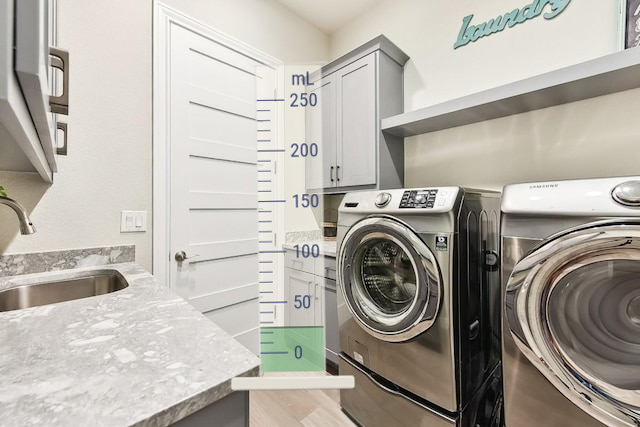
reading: 25 (mL)
